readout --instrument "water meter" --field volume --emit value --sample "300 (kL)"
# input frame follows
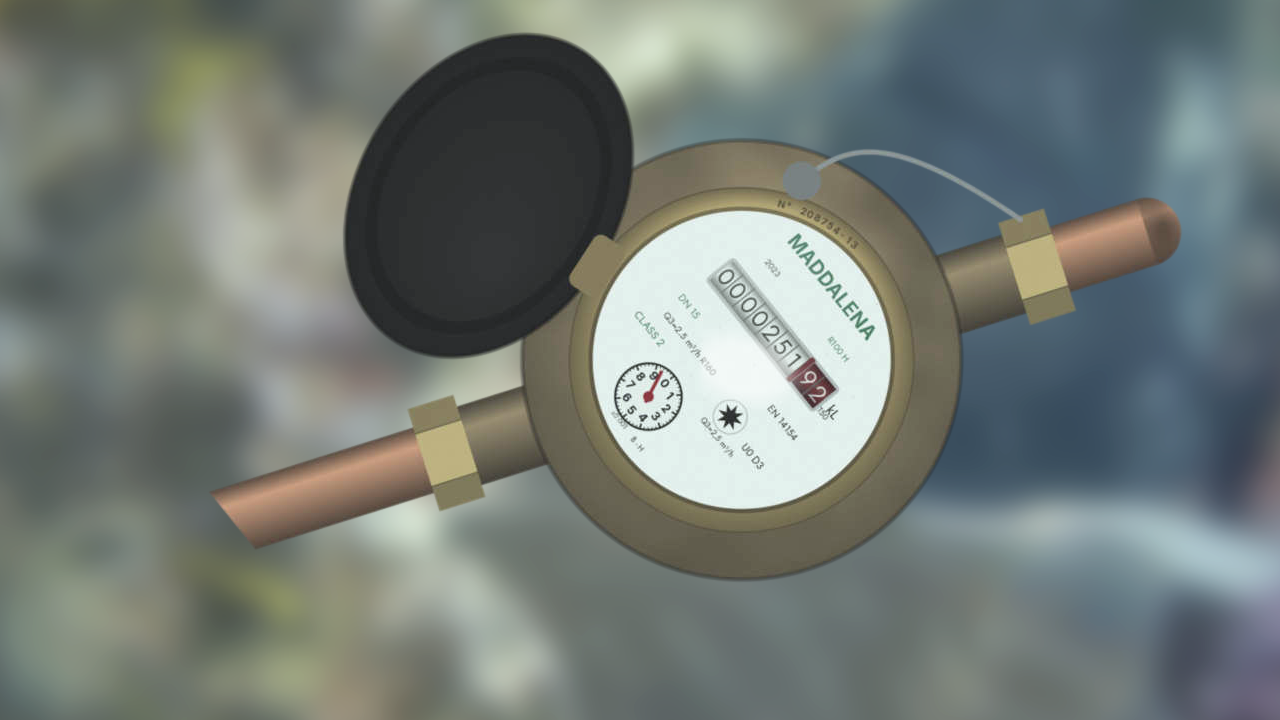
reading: 251.919 (kL)
